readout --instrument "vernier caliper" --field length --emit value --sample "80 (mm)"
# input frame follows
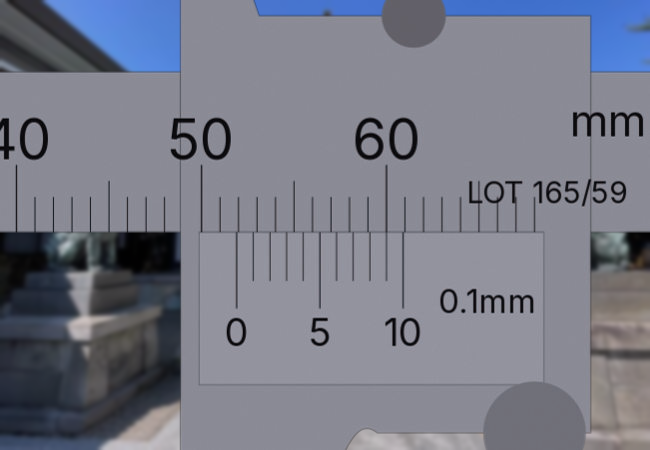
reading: 51.9 (mm)
